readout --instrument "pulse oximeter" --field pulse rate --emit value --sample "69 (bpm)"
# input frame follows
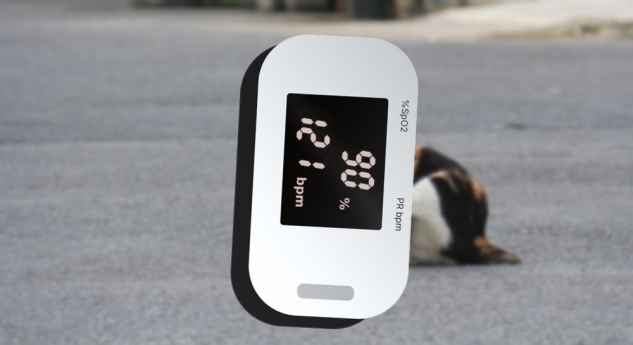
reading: 121 (bpm)
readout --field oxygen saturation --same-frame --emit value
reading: 90 (%)
